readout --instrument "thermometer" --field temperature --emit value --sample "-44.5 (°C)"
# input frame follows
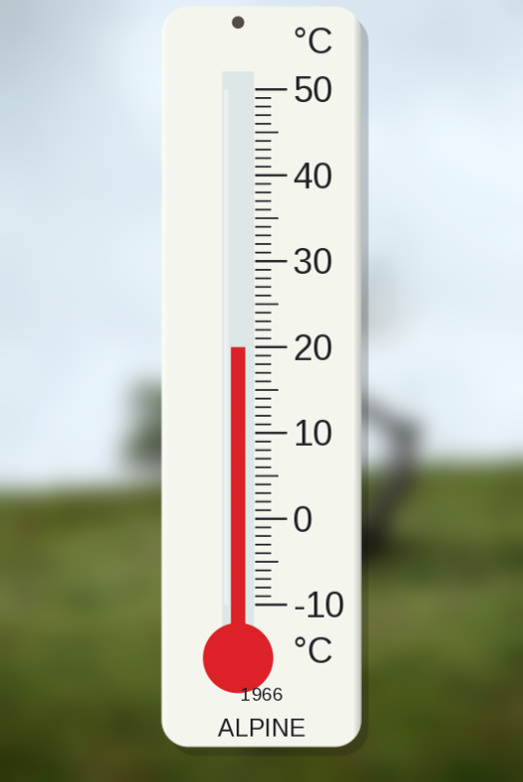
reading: 20 (°C)
